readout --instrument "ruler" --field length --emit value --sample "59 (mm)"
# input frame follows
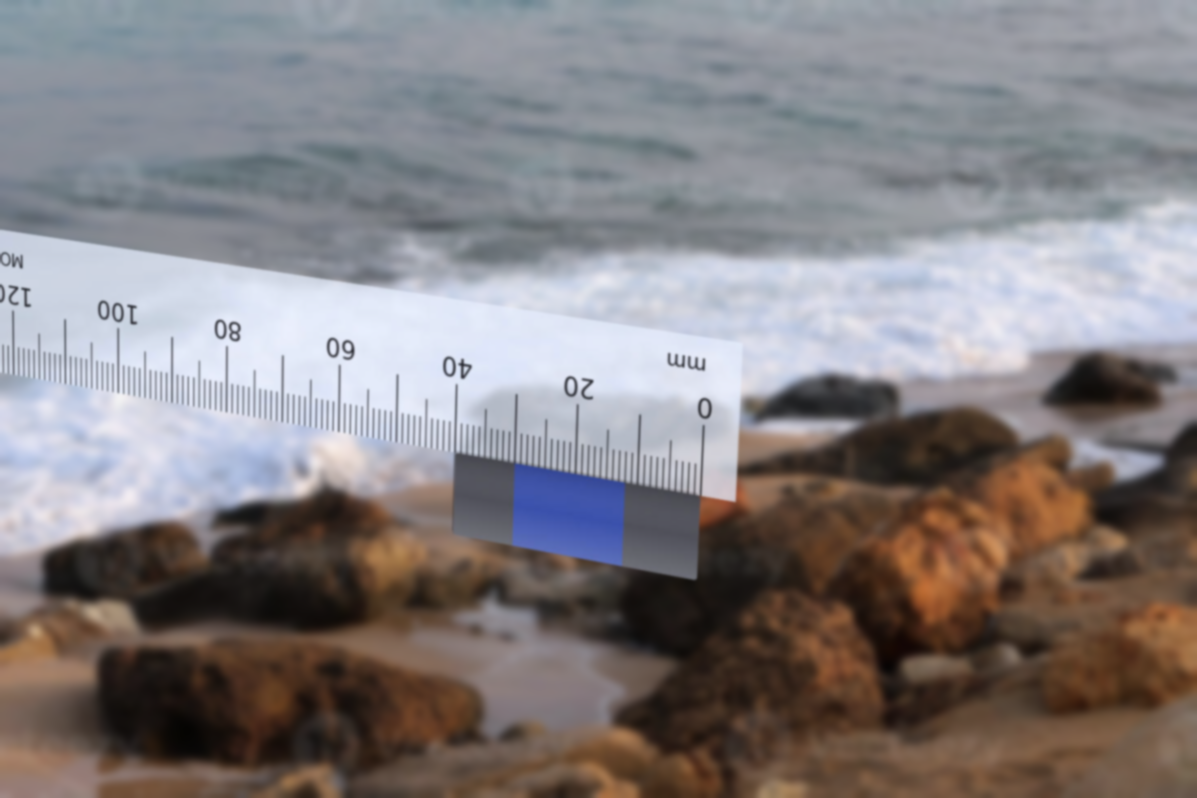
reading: 40 (mm)
